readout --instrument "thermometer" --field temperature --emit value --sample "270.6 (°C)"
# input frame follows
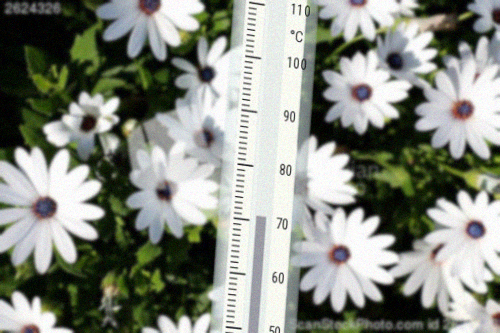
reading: 71 (°C)
